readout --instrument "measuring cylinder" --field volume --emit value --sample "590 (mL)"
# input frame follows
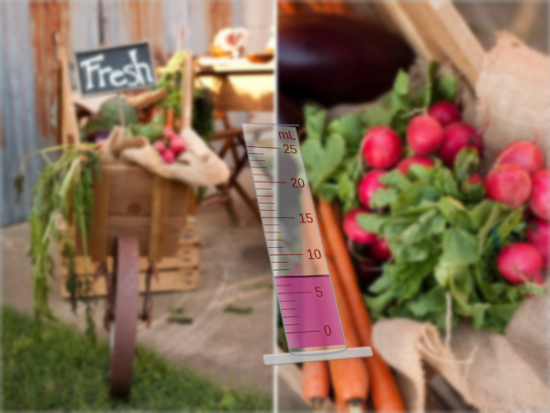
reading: 7 (mL)
